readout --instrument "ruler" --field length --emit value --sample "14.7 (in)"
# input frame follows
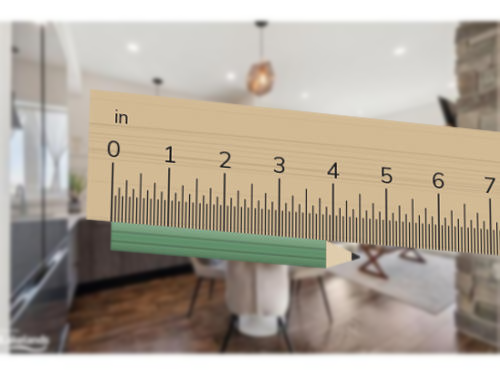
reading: 4.5 (in)
